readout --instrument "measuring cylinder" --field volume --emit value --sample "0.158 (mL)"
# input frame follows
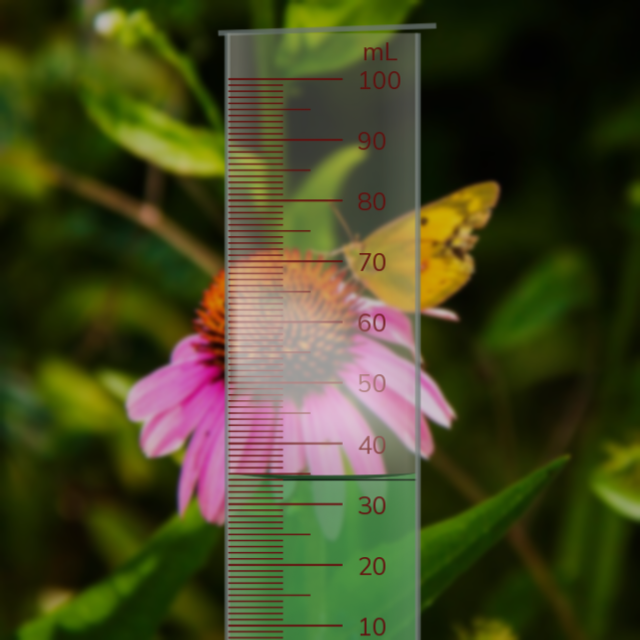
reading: 34 (mL)
